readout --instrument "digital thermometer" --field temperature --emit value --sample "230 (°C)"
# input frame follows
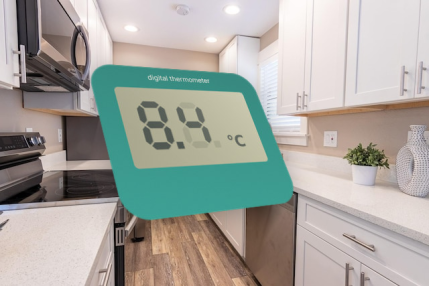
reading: 8.4 (°C)
